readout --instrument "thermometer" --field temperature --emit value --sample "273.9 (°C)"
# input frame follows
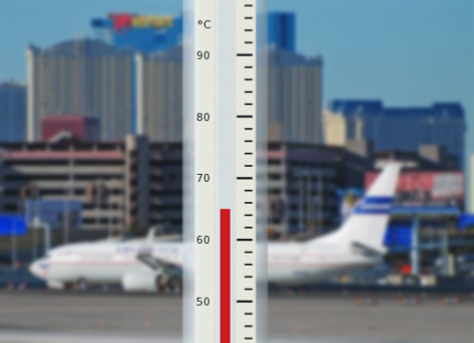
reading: 65 (°C)
